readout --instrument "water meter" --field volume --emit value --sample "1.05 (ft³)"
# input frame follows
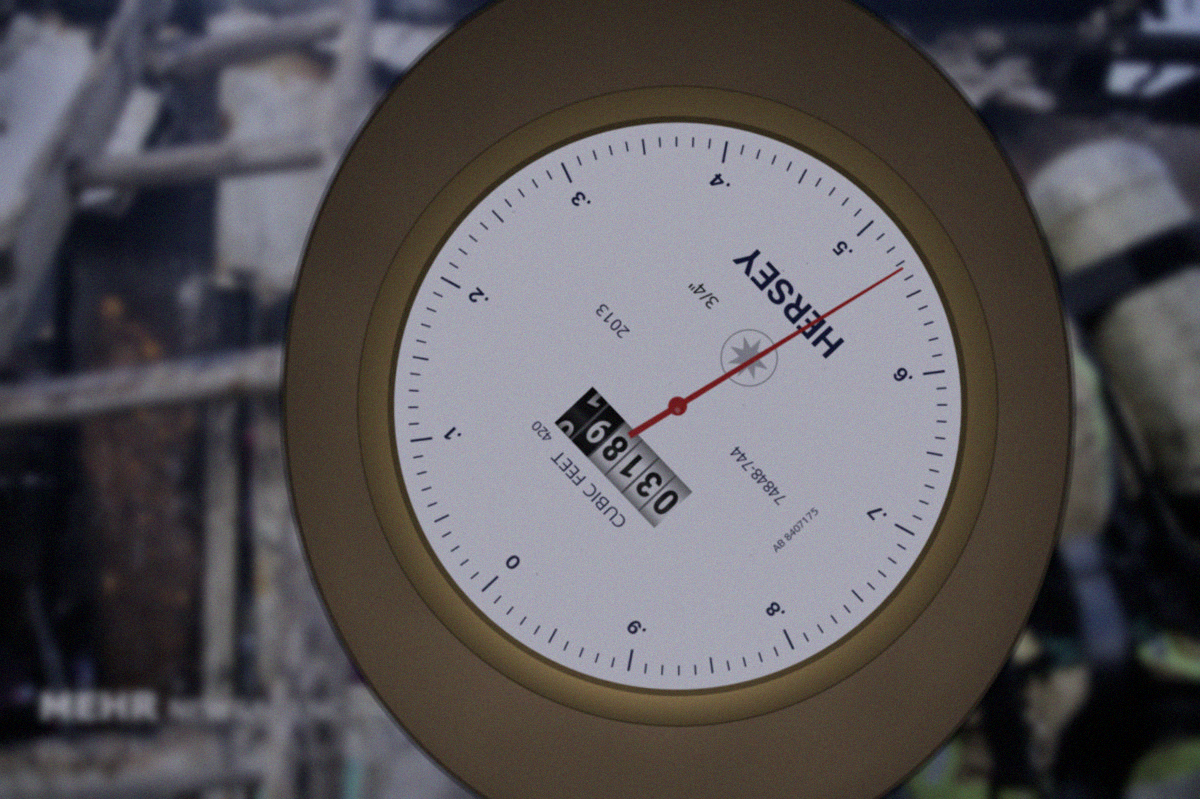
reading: 31890.53 (ft³)
